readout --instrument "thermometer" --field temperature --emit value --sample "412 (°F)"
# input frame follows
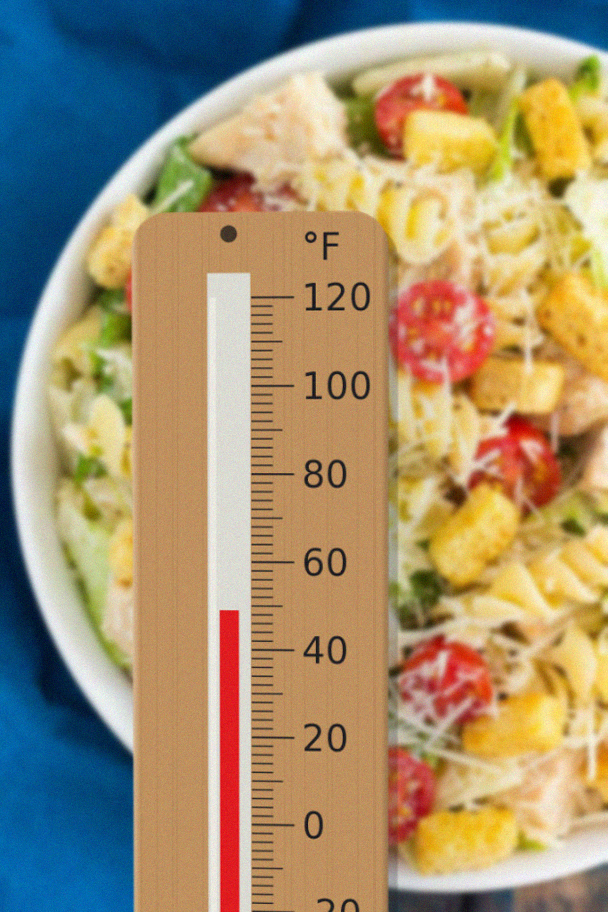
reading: 49 (°F)
